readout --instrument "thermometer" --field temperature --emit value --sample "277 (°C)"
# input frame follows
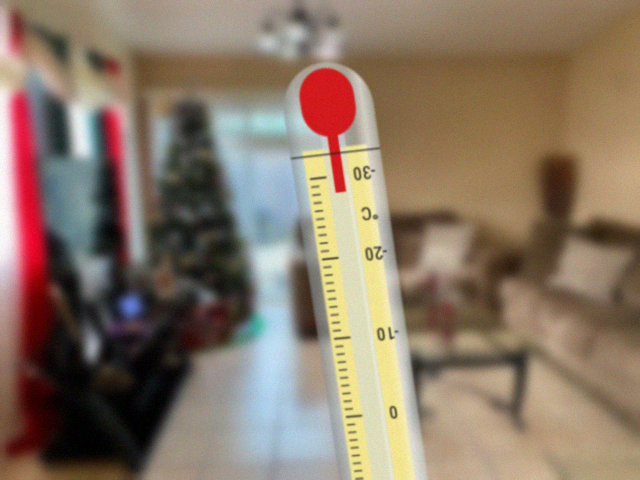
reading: -28 (°C)
